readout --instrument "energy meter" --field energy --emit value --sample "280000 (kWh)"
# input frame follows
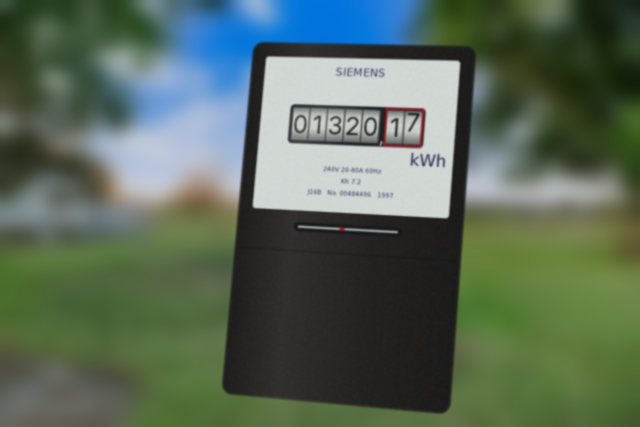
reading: 1320.17 (kWh)
